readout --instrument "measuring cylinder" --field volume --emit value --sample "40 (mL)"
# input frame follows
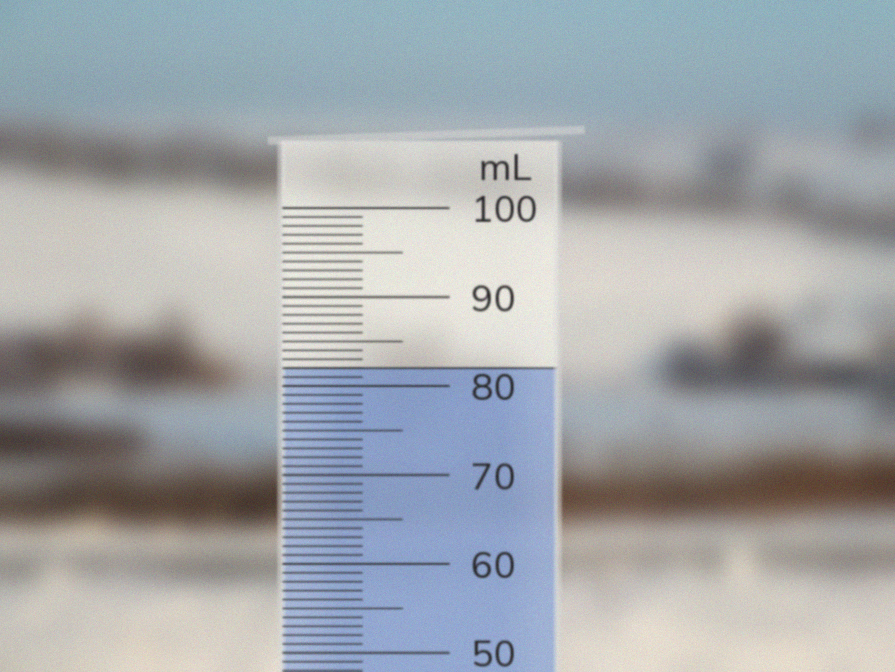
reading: 82 (mL)
